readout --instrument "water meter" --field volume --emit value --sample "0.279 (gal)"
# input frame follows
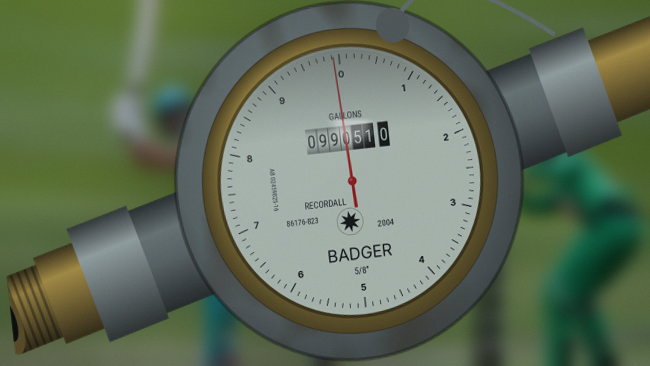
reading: 990509.9 (gal)
